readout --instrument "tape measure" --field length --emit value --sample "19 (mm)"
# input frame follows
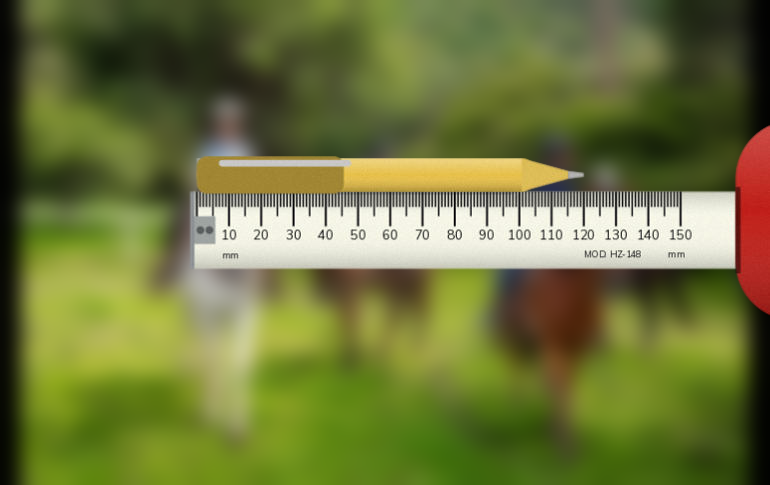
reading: 120 (mm)
